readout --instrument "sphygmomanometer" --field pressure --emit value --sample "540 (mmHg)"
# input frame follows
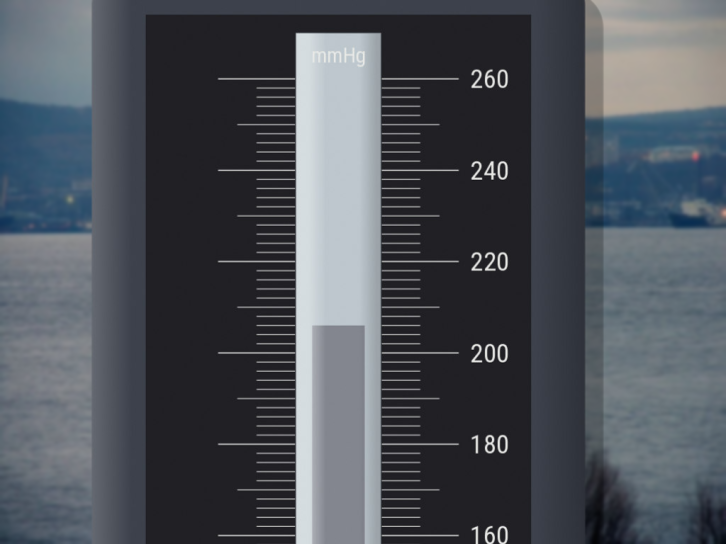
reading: 206 (mmHg)
